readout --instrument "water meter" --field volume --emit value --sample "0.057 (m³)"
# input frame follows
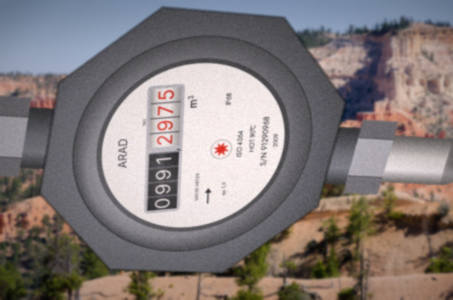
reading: 991.2975 (m³)
